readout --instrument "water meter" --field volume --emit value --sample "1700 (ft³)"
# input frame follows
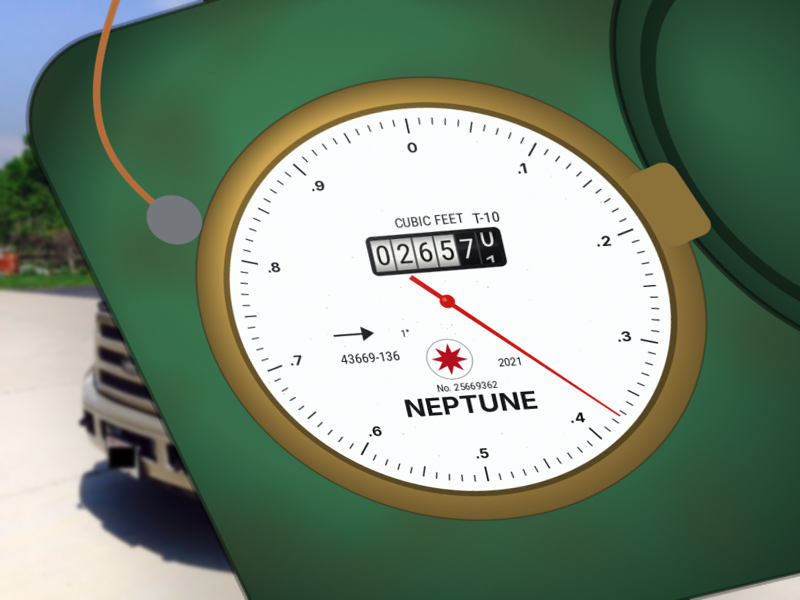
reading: 26570.37 (ft³)
